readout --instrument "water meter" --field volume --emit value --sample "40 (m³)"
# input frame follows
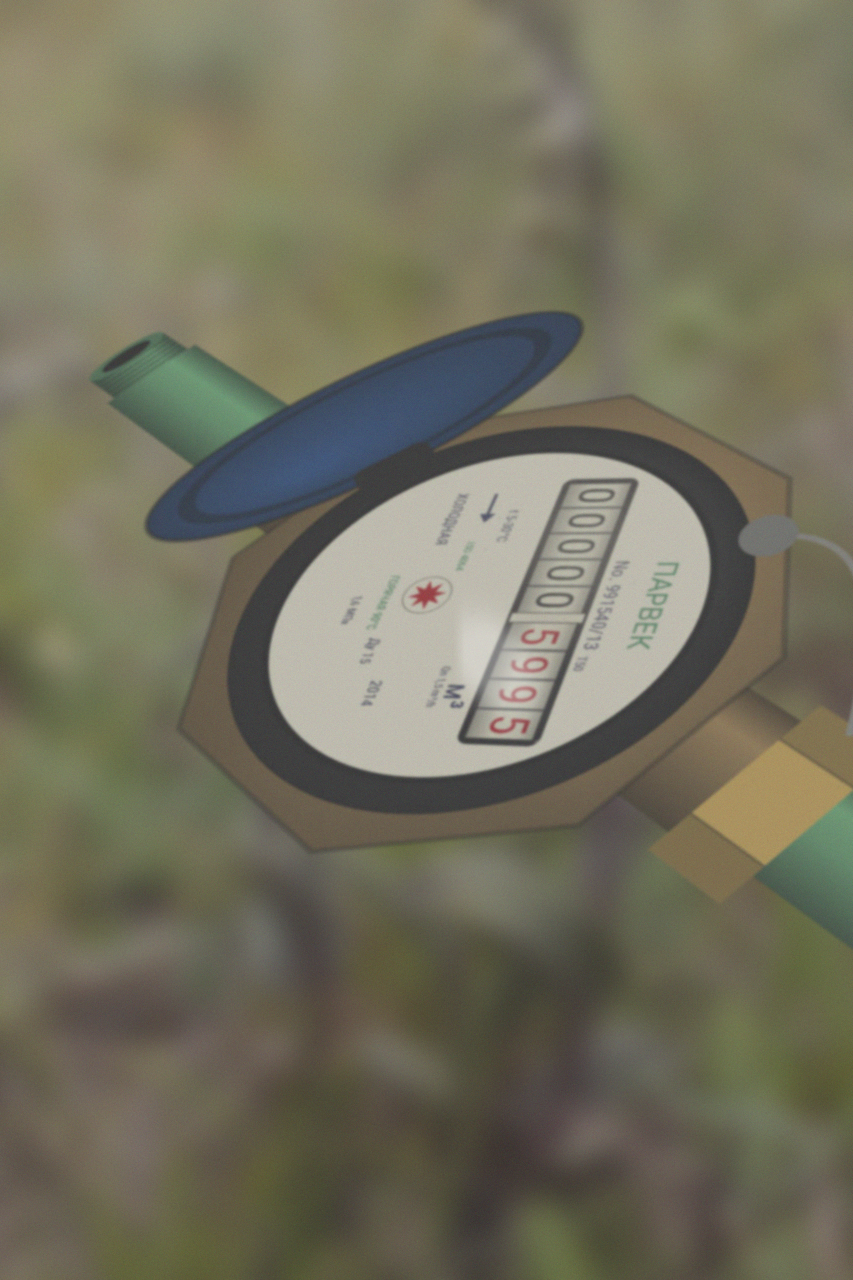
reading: 0.5995 (m³)
